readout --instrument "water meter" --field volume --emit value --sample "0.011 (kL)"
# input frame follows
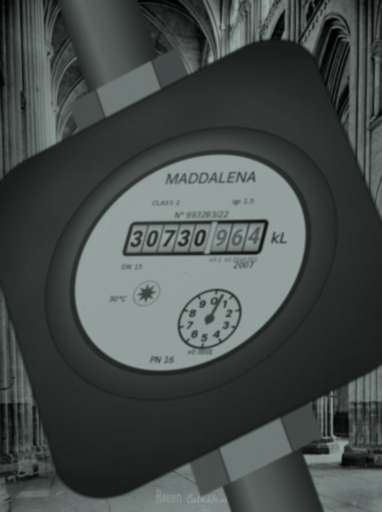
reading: 30730.9640 (kL)
